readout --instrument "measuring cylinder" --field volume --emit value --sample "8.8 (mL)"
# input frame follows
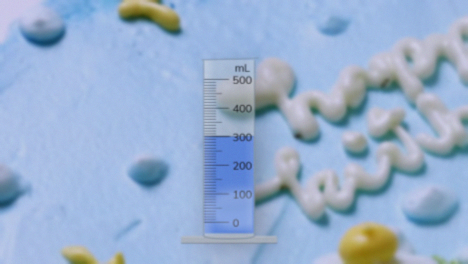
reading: 300 (mL)
